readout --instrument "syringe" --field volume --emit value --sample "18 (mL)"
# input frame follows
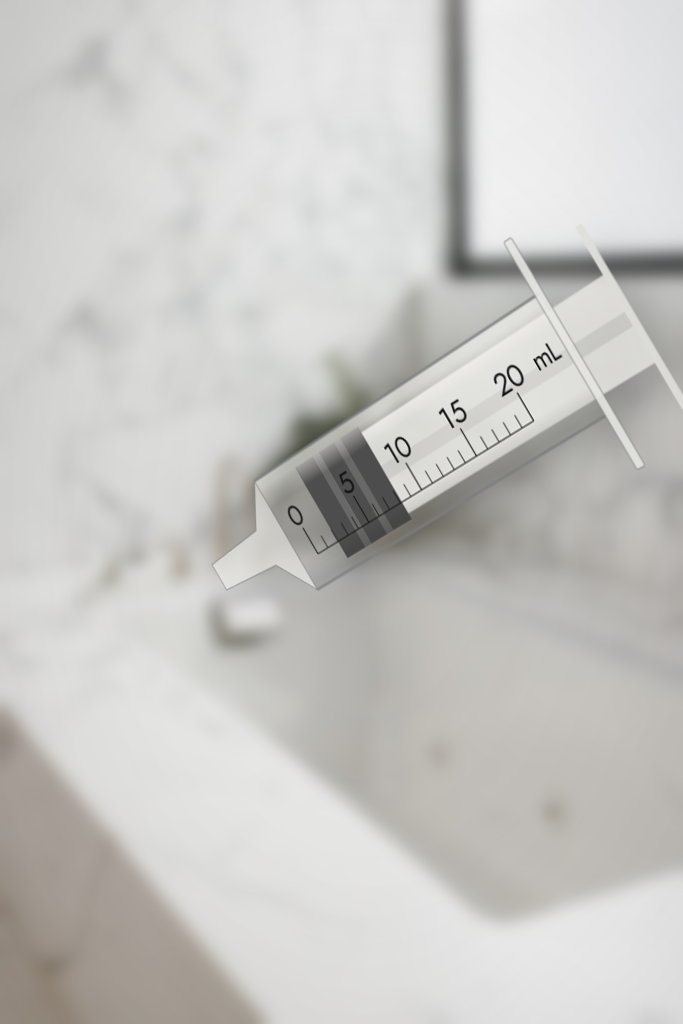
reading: 2 (mL)
